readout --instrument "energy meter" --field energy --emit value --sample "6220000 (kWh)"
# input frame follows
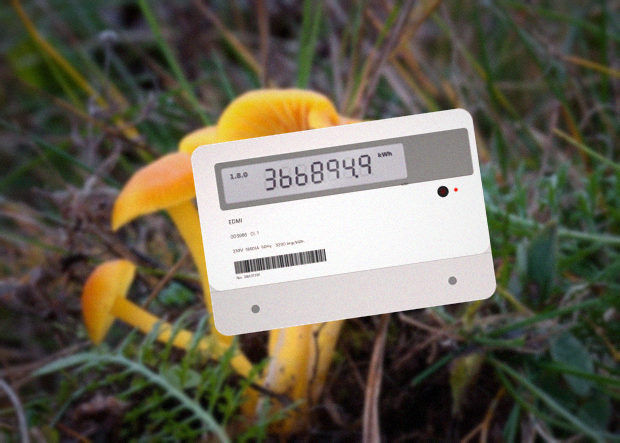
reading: 366894.9 (kWh)
